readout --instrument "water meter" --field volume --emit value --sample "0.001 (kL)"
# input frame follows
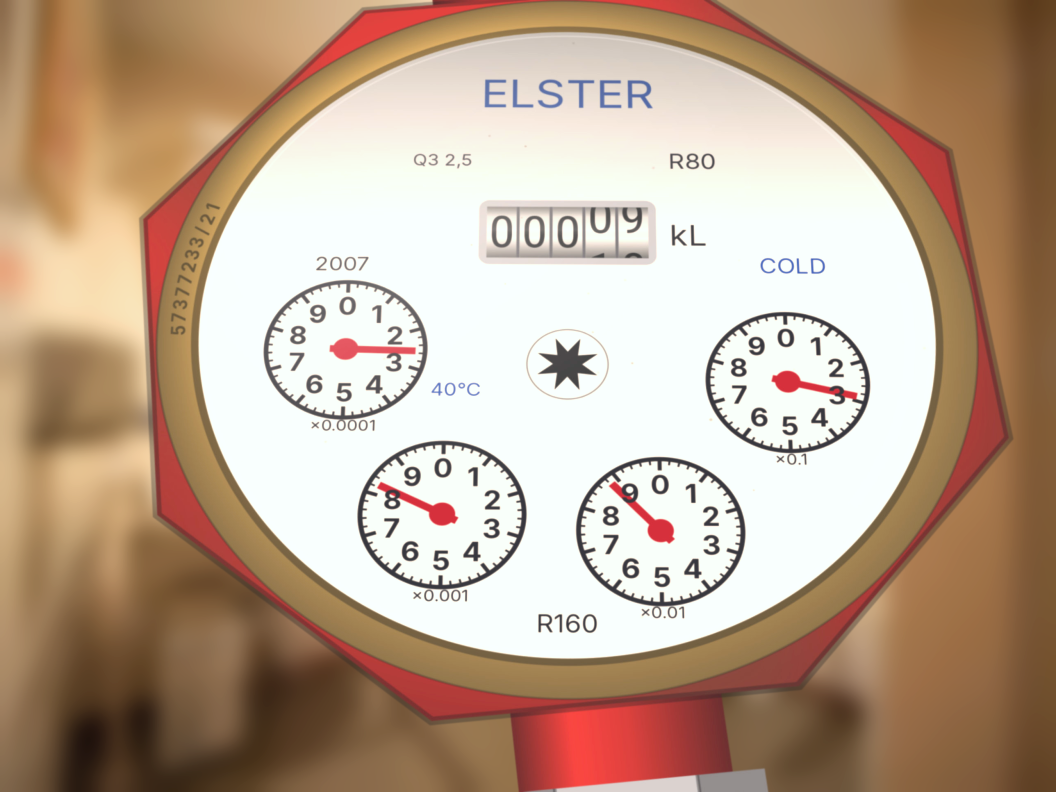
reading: 9.2882 (kL)
